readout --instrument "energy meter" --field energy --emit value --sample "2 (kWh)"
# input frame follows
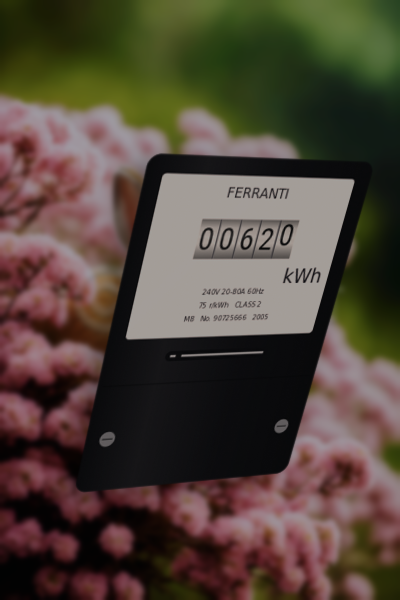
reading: 620 (kWh)
